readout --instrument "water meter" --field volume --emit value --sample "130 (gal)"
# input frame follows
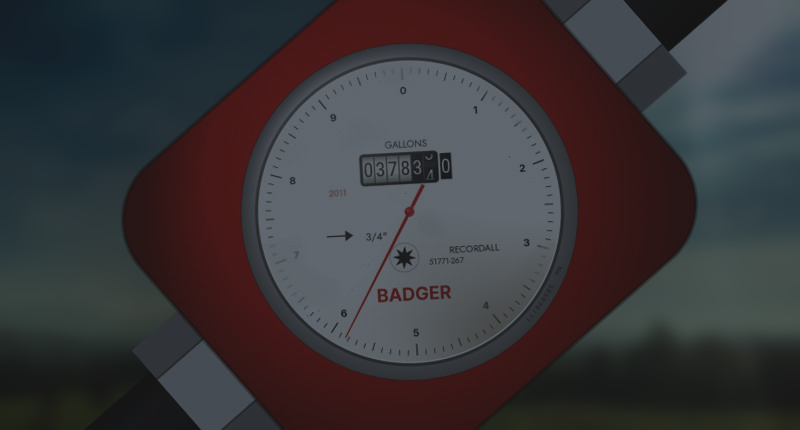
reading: 378335.8 (gal)
